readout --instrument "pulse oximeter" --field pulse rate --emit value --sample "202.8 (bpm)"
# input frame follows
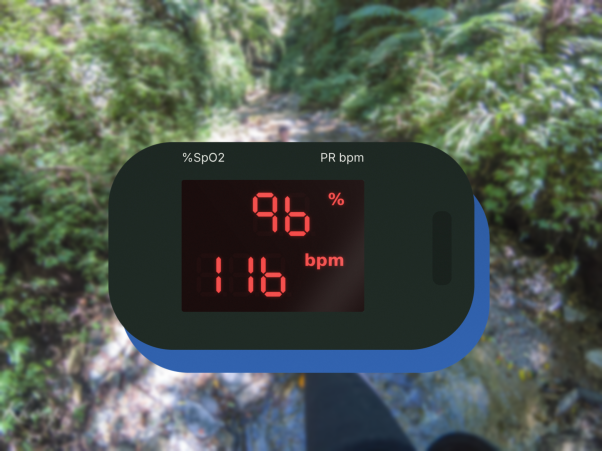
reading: 116 (bpm)
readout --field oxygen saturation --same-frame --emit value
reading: 96 (%)
